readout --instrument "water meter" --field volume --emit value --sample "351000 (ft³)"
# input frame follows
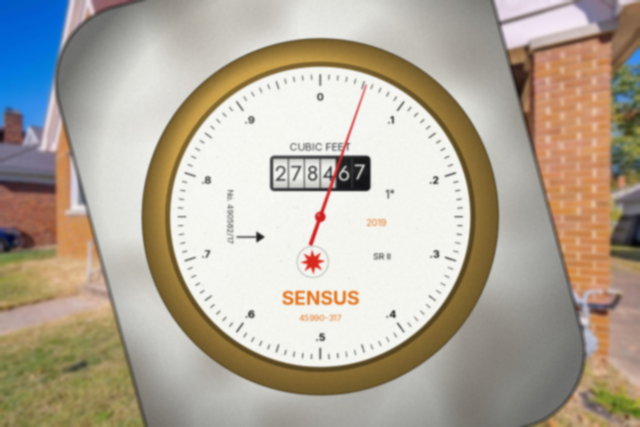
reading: 278467.05 (ft³)
